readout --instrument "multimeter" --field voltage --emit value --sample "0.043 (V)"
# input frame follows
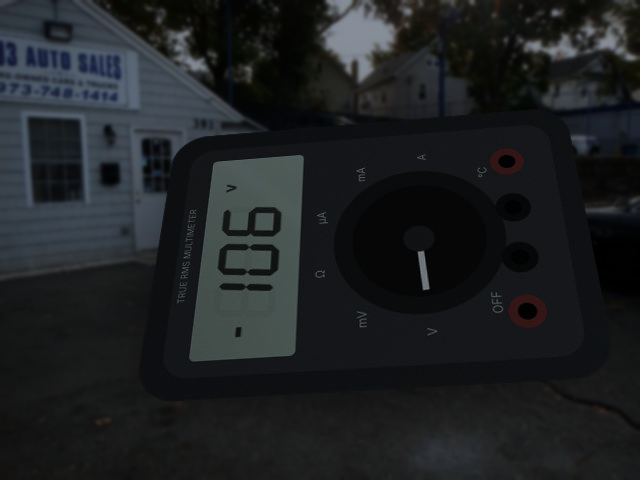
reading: -106 (V)
